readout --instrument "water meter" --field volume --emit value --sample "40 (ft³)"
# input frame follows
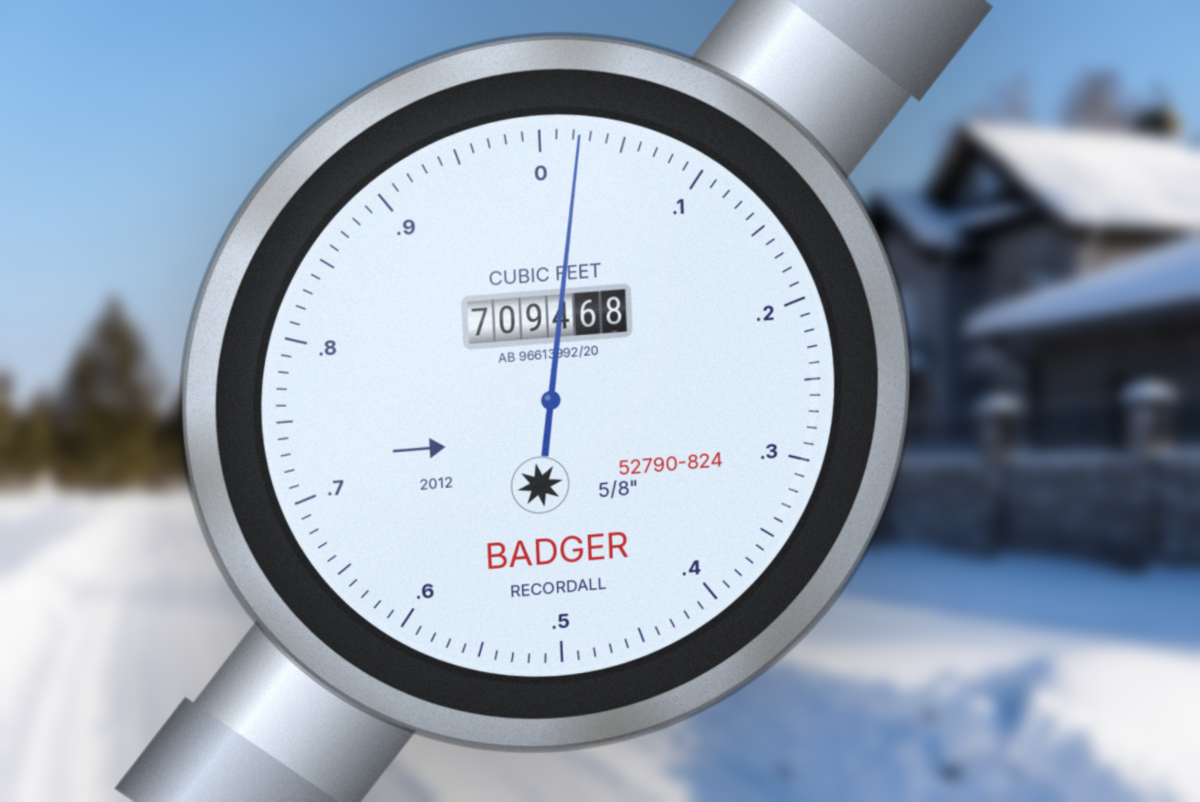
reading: 709468.02 (ft³)
